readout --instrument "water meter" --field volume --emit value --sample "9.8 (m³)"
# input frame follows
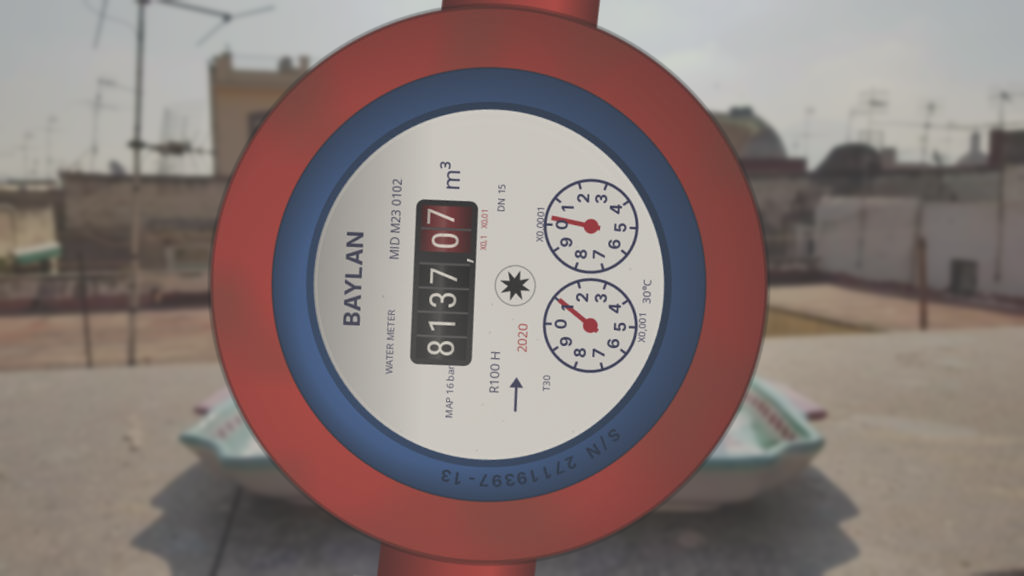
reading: 8137.0710 (m³)
